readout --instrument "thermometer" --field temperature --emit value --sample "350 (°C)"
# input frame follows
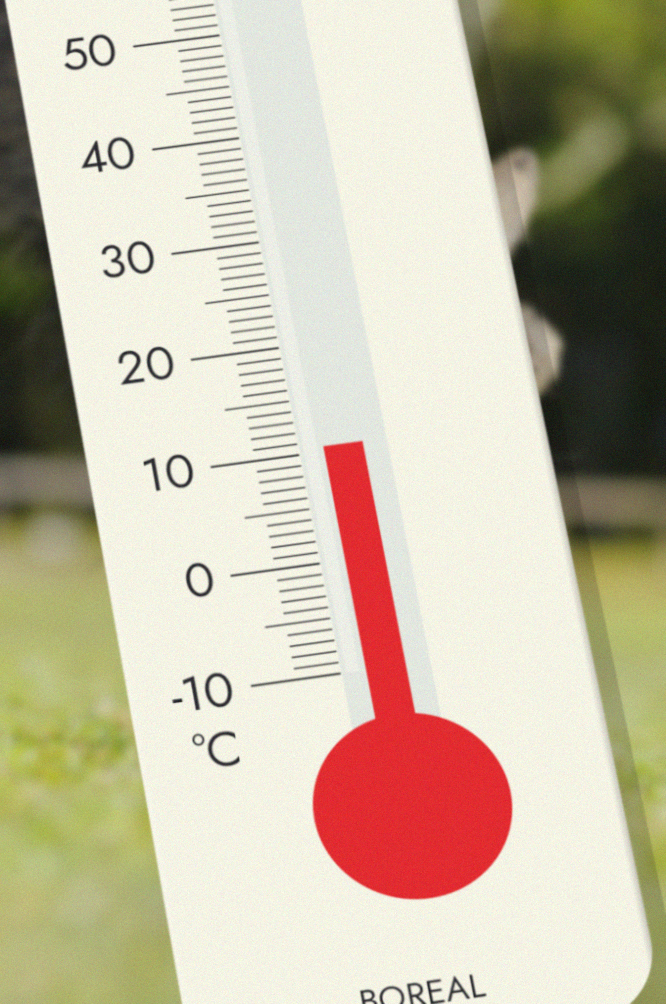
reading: 10.5 (°C)
